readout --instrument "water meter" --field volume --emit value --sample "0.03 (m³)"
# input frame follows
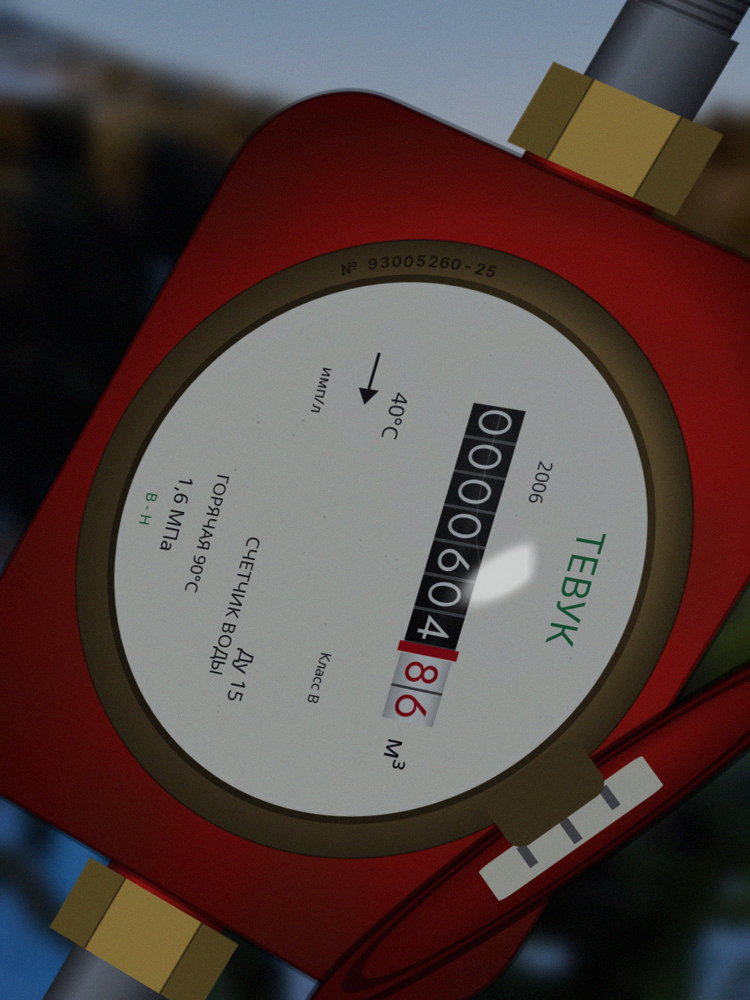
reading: 604.86 (m³)
